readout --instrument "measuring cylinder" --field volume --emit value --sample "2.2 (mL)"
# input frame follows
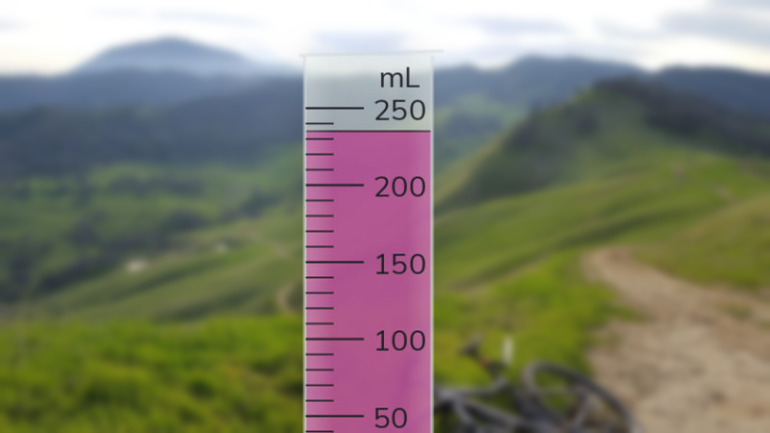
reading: 235 (mL)
